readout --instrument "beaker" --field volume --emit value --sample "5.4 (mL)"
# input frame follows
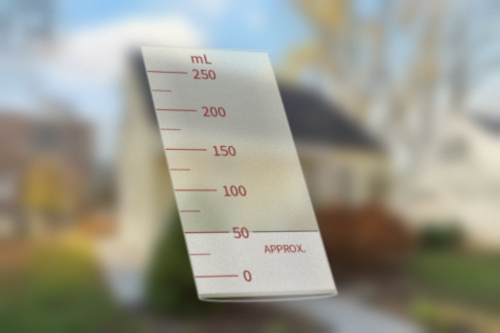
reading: 50 (mL)
